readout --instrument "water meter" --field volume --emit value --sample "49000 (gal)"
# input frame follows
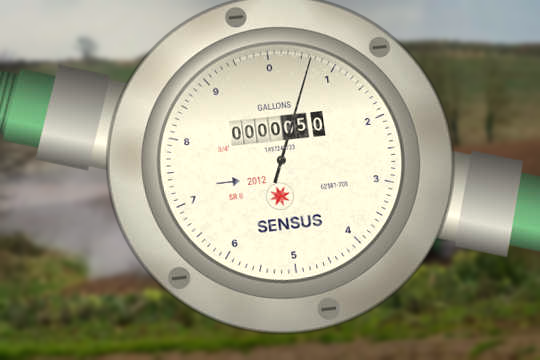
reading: 50.6 (gal)
